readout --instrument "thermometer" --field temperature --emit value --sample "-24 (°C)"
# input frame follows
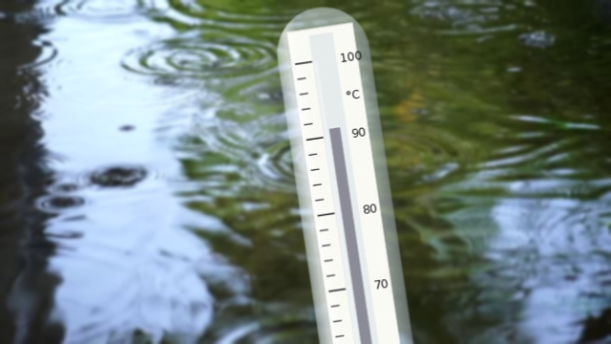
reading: 91 (°C)
